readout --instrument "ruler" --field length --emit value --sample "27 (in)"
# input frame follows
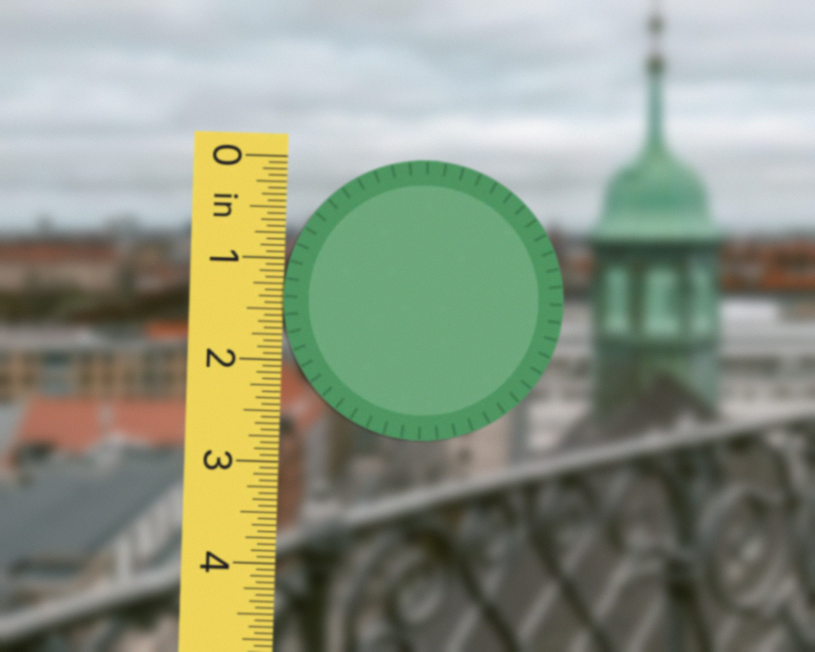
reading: 2.75 (in)
